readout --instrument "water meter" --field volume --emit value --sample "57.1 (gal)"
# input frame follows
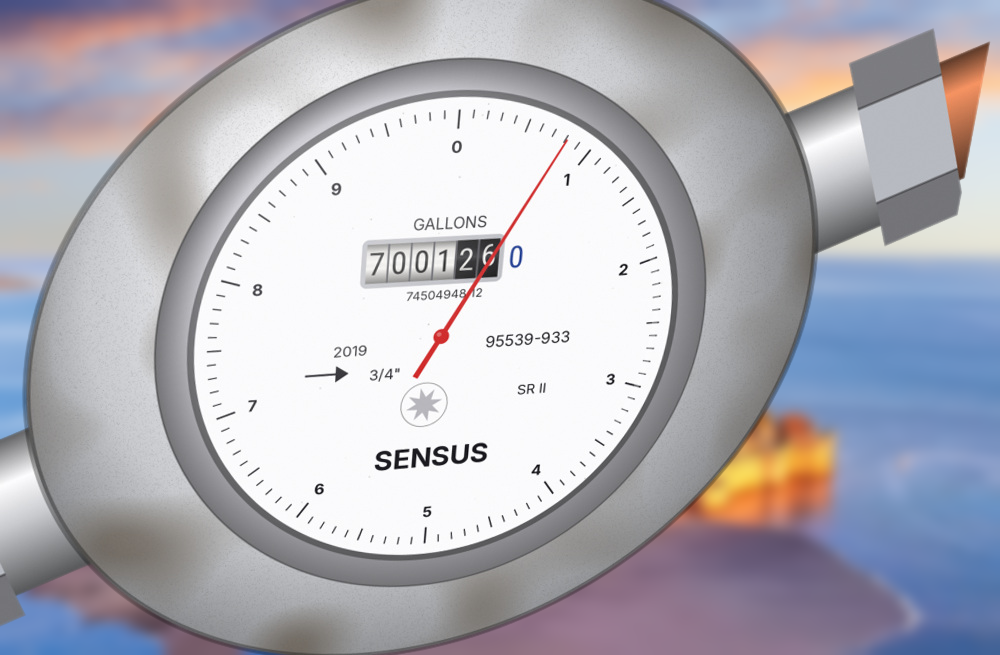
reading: 7001260.8 (gal)
